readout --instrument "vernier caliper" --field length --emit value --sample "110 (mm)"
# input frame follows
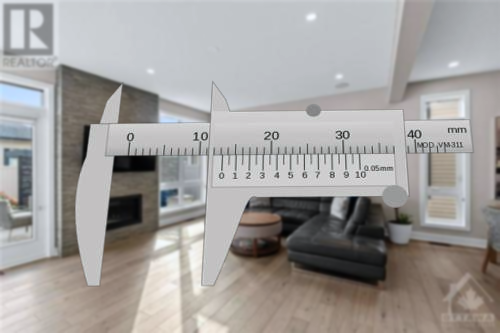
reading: 13.2 (mm)
